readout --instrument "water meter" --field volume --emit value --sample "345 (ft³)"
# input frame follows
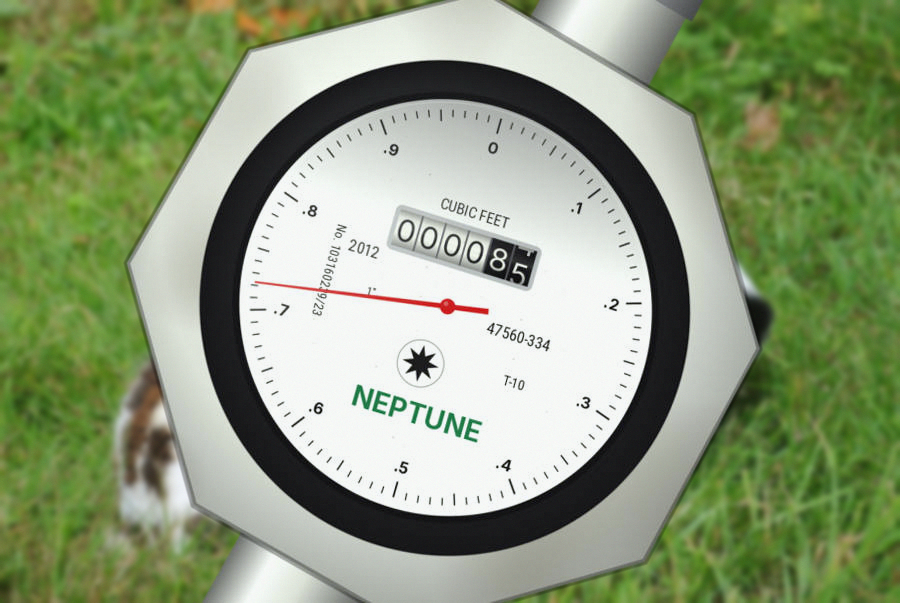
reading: 84.72 (ft³)
